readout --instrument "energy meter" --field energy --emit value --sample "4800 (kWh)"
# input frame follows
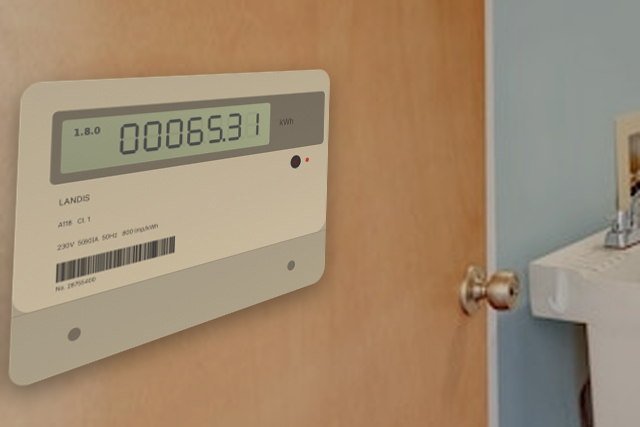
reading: 65.31 (kWh)
